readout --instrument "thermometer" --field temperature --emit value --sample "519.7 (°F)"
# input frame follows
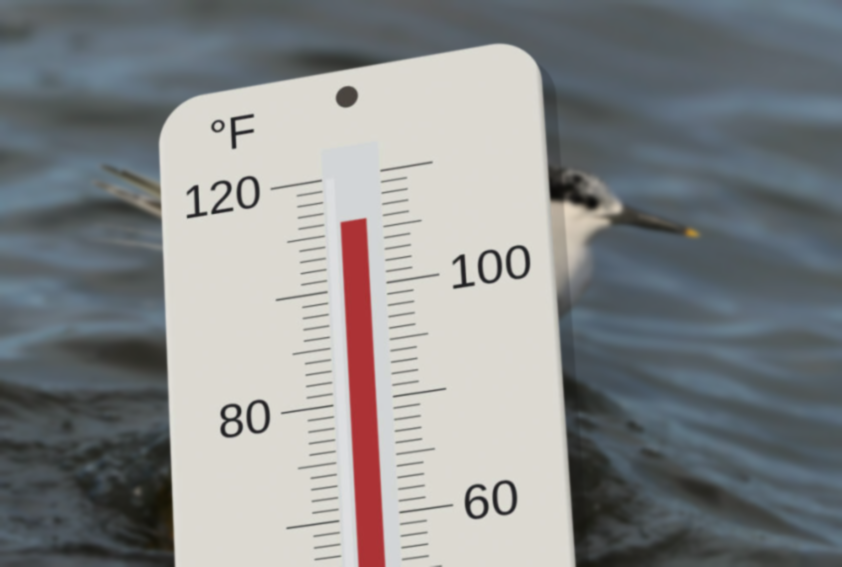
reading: 112 (°F)
